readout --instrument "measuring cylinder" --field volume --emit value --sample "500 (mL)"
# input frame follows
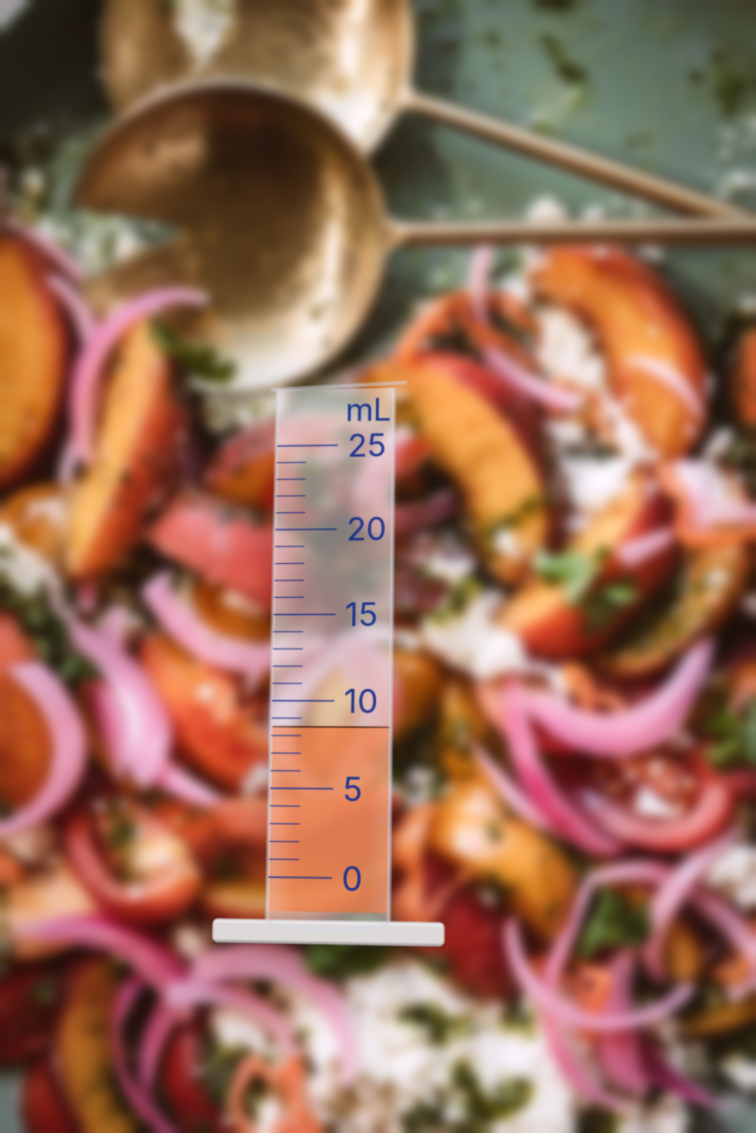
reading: 8.5 (mL)
